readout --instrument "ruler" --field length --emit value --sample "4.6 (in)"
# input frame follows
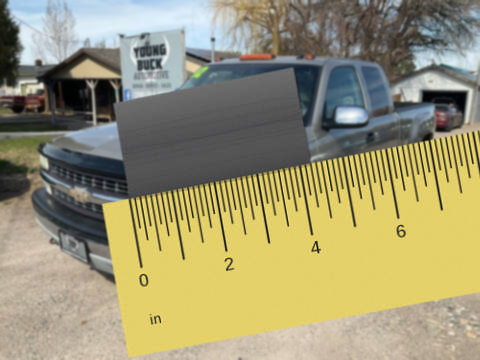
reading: 4.25 (in)
